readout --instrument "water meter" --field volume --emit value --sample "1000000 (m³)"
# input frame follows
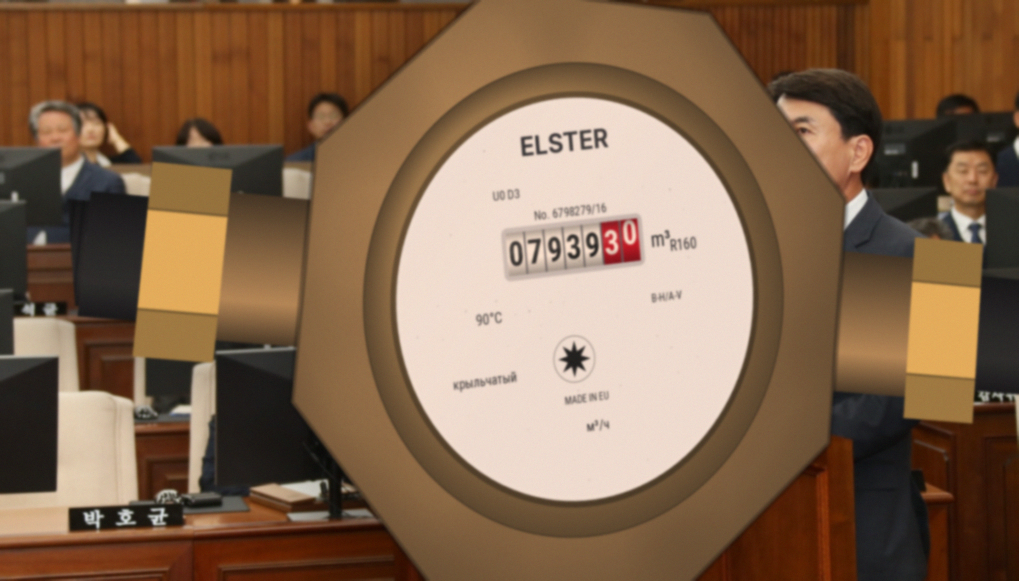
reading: 7939.30 (m³)
